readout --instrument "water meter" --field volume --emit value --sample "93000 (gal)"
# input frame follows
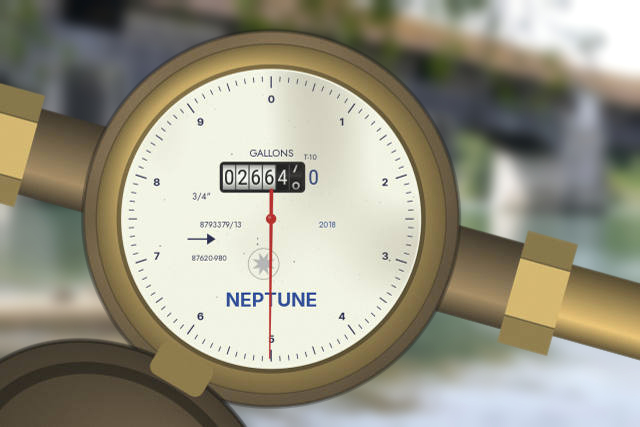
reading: 266475.0 (gal)
